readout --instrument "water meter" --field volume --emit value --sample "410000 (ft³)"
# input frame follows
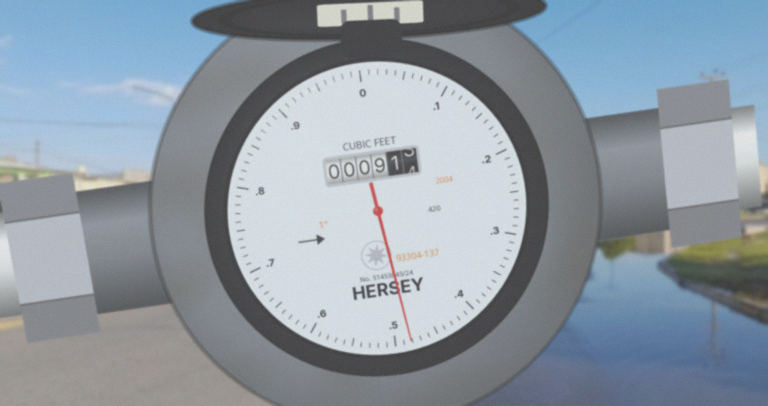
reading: 913.48 (ft³)
